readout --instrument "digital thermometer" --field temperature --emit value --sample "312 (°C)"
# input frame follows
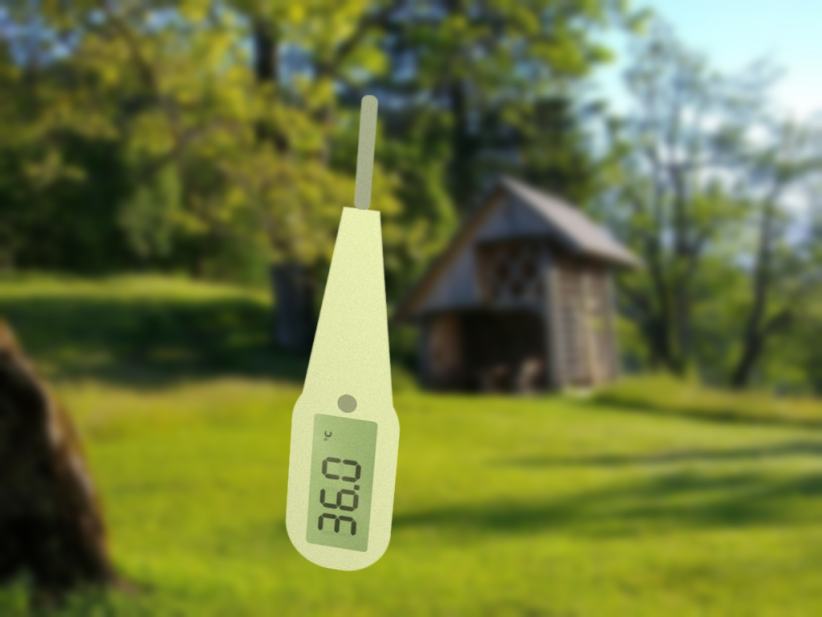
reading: 36.0 (°C)
